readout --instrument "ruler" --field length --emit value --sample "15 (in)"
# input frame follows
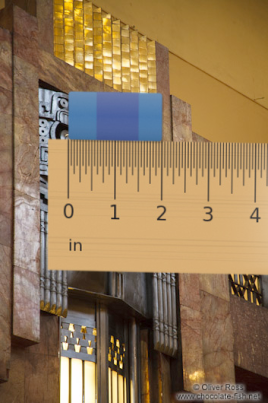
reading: 2 (in)
